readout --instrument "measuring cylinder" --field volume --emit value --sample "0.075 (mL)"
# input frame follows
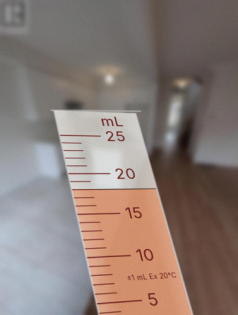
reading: 18 (mL)
